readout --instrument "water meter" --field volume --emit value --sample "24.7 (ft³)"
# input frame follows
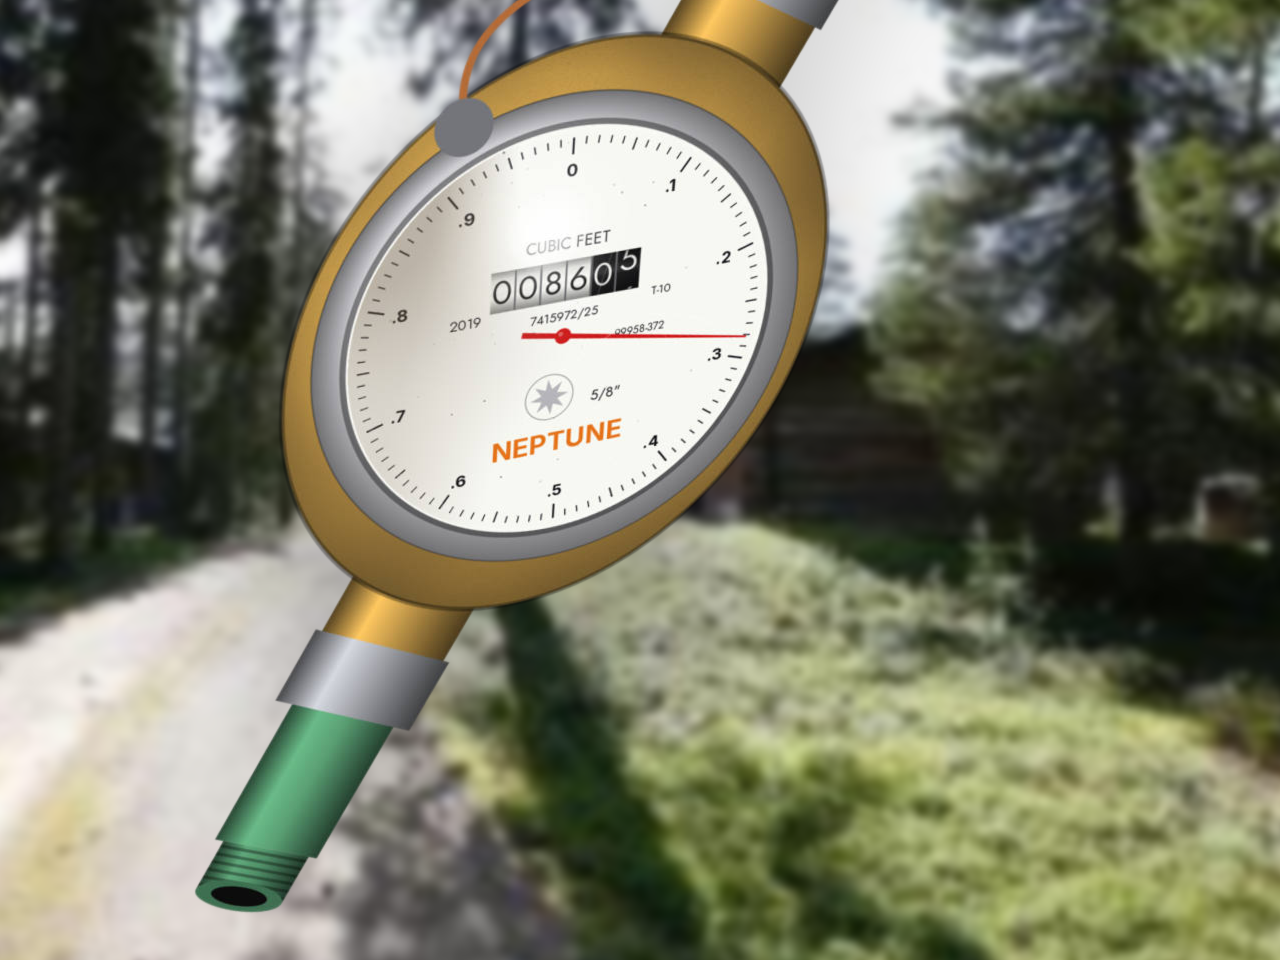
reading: 8605.28 (ft³)
